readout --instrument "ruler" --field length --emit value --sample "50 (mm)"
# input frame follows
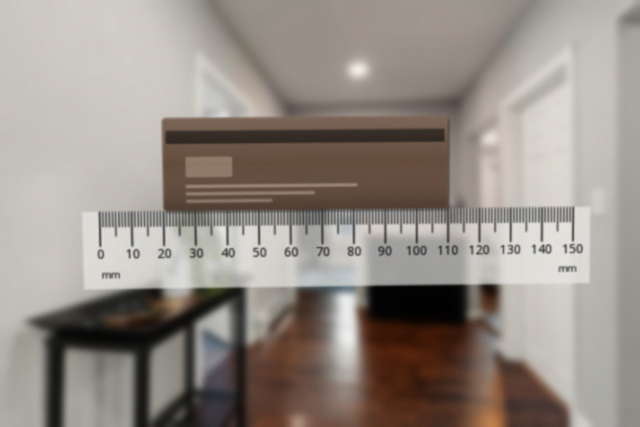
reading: 90 (mm)
